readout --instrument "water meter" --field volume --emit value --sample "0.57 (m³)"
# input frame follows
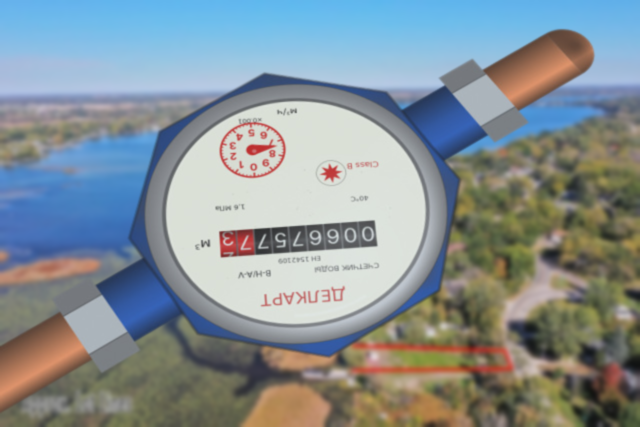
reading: 66757.727 (m³)
